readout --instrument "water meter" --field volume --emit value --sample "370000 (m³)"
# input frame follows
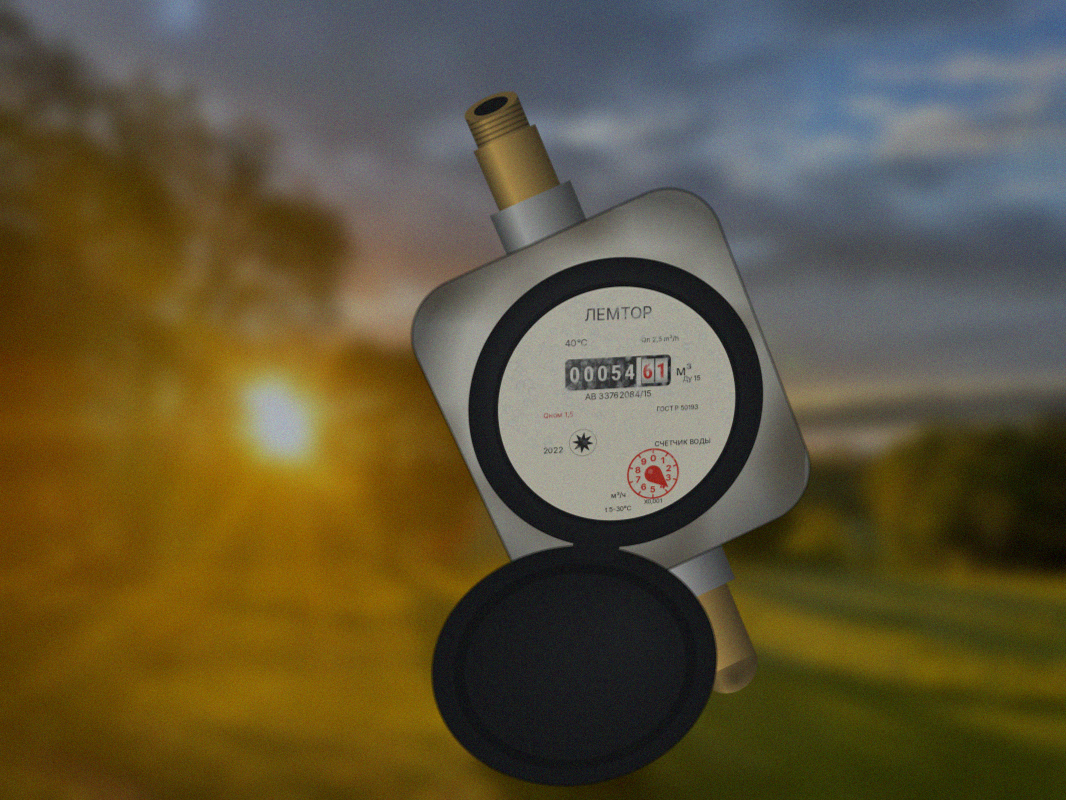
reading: 54.613 (m³)
